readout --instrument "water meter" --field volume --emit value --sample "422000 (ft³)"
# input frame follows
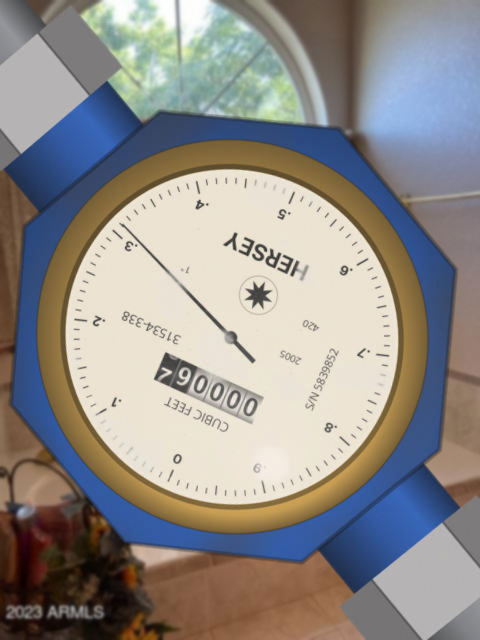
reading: 62.31 (ft³)
